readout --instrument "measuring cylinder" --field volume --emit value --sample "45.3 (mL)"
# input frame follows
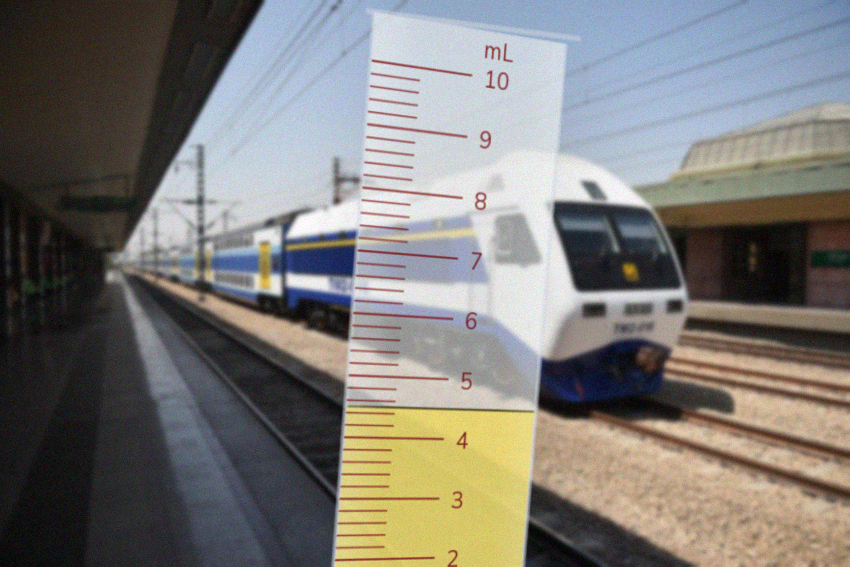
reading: 4.5 (mL)
